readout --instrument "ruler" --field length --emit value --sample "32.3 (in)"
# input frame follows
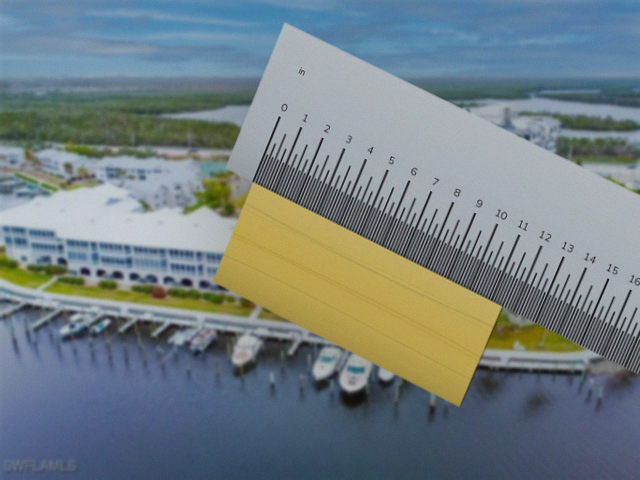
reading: 11.5 (in)
